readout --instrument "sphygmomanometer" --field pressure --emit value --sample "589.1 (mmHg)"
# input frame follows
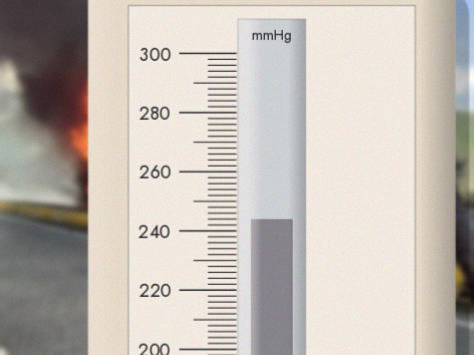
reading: 244 (mmHg)
